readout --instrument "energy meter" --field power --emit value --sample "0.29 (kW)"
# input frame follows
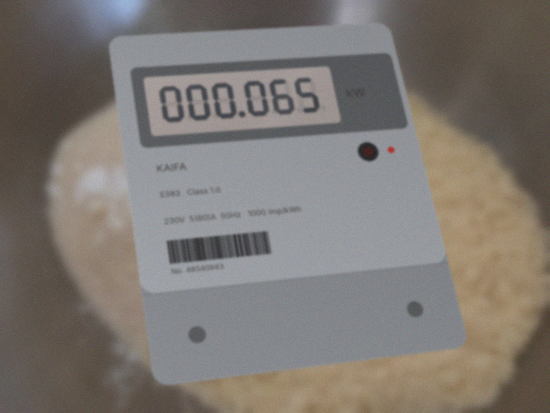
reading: 0.065 (kW)
